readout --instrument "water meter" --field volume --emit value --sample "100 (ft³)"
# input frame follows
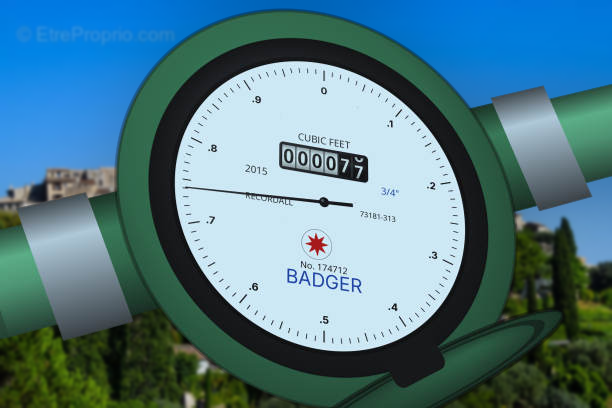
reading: 76.74 (ft³)
